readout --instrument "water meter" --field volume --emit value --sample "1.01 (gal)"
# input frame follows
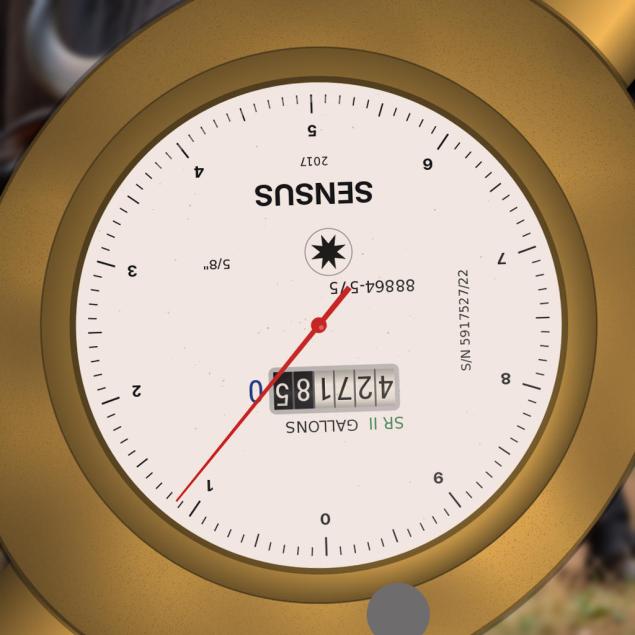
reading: 4271851.1 (gal)
